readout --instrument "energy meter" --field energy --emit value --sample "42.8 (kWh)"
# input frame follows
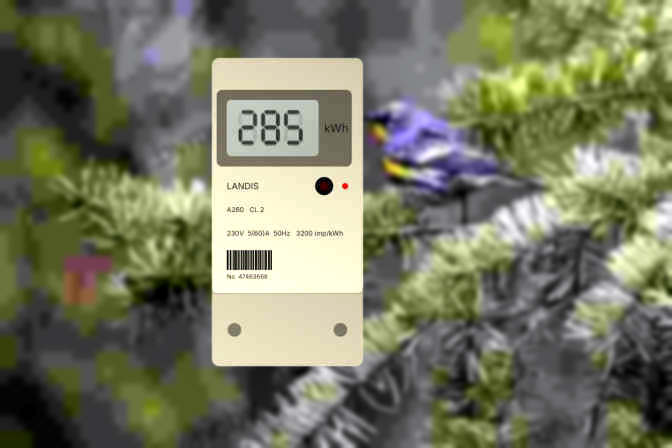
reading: 285 (kWh)
